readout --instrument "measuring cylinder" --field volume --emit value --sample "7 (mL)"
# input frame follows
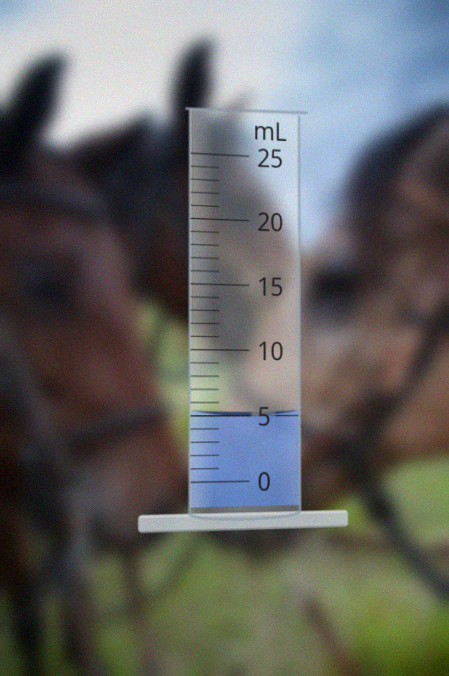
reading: 5 (mL)
